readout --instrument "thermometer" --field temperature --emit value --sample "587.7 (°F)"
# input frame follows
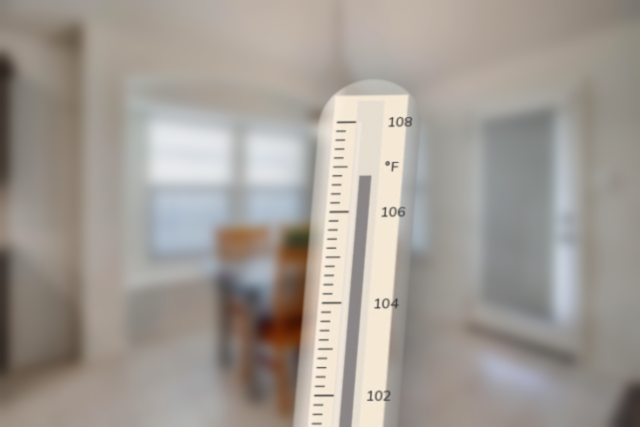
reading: 106.8 (°F)
